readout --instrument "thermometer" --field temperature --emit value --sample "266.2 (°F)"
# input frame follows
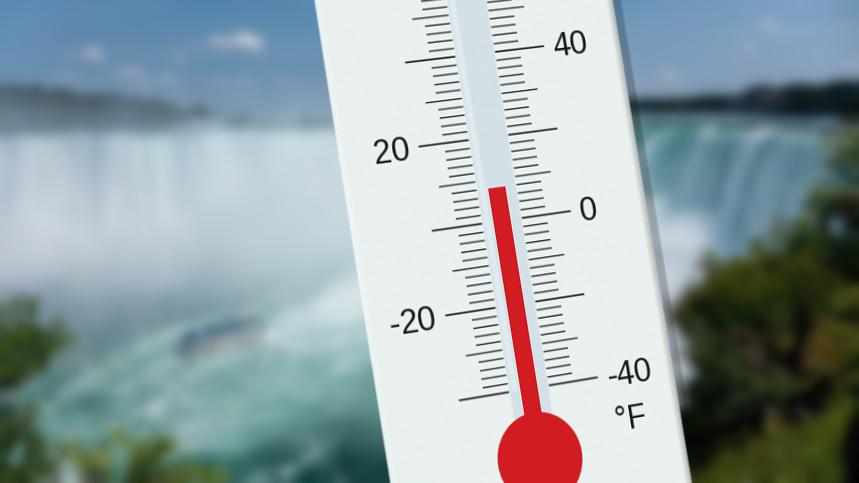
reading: 8 (°F)
